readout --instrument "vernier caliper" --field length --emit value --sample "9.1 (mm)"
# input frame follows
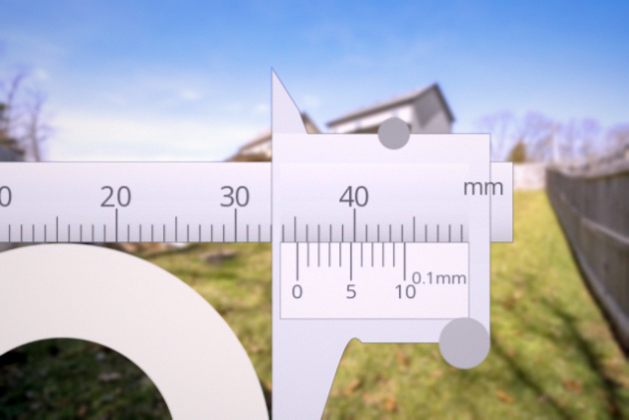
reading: 35.2 (mm)
